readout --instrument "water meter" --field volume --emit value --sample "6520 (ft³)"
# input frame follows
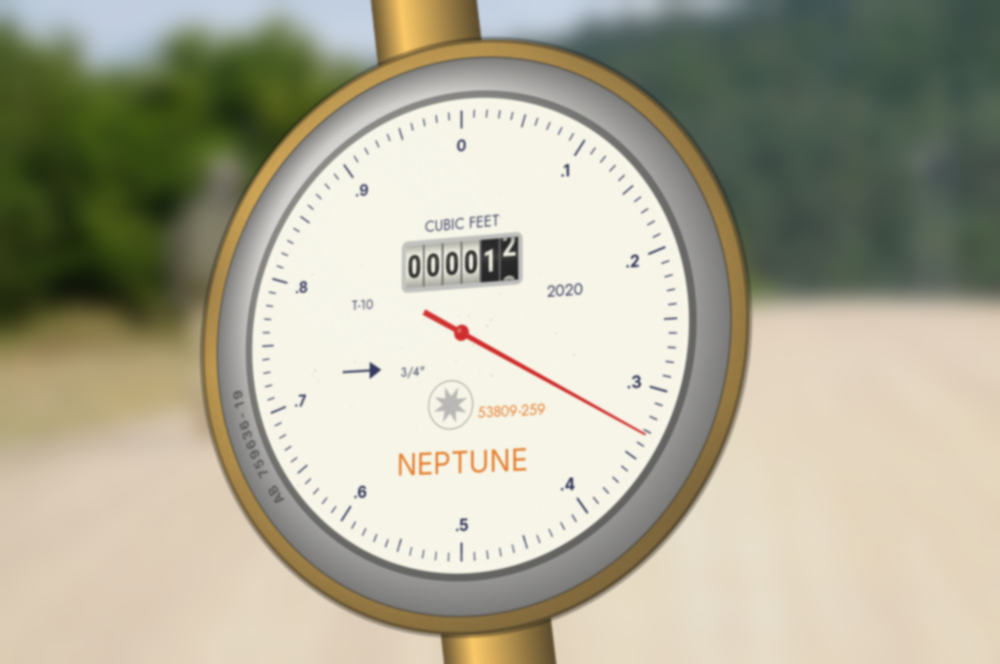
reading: 12.33 (ft³)
